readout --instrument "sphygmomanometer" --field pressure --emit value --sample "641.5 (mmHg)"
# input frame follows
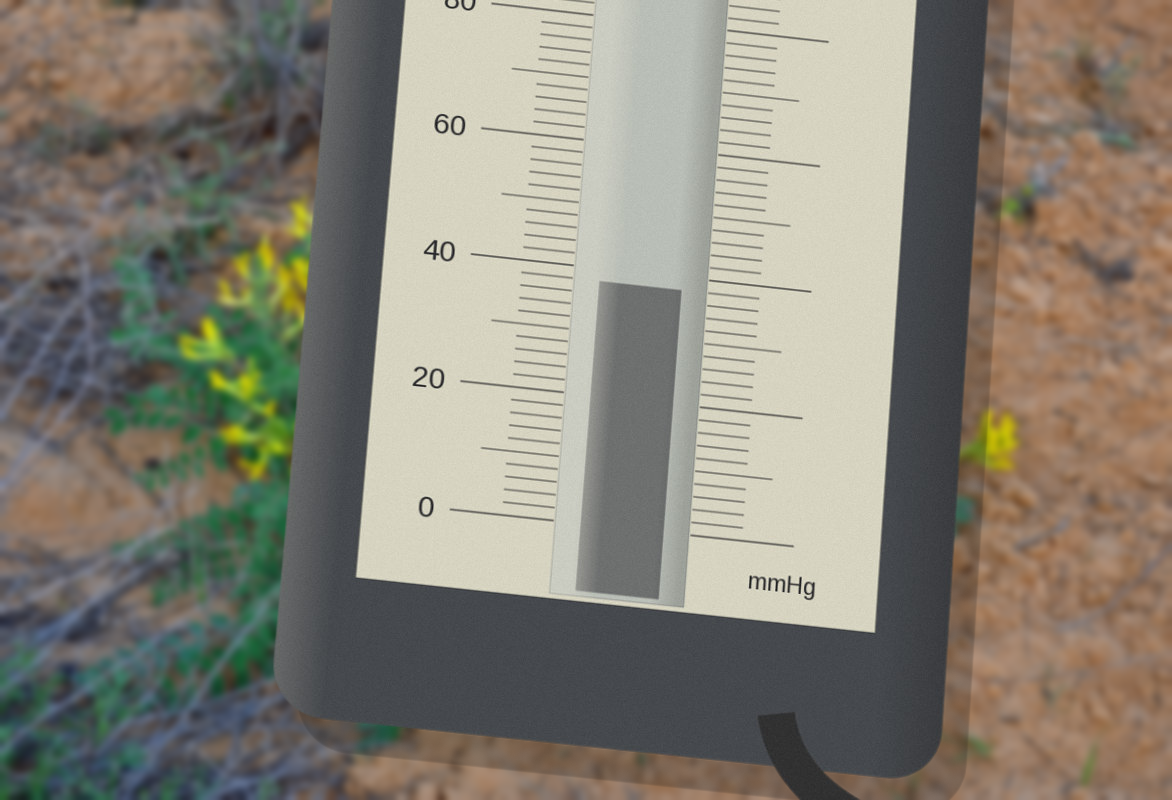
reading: 38 (mmHg)
